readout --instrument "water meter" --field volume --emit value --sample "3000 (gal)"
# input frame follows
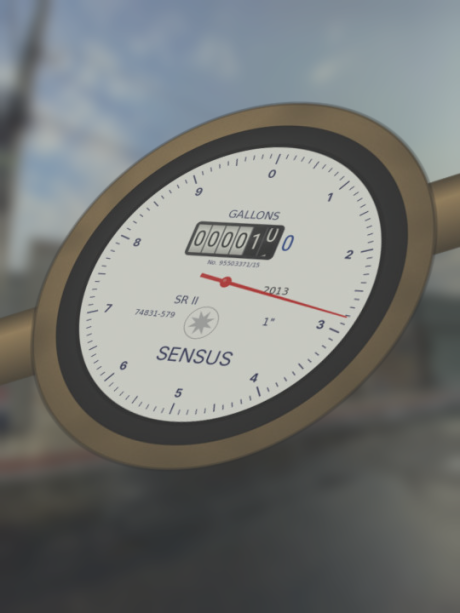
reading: 102.8 (gal)
